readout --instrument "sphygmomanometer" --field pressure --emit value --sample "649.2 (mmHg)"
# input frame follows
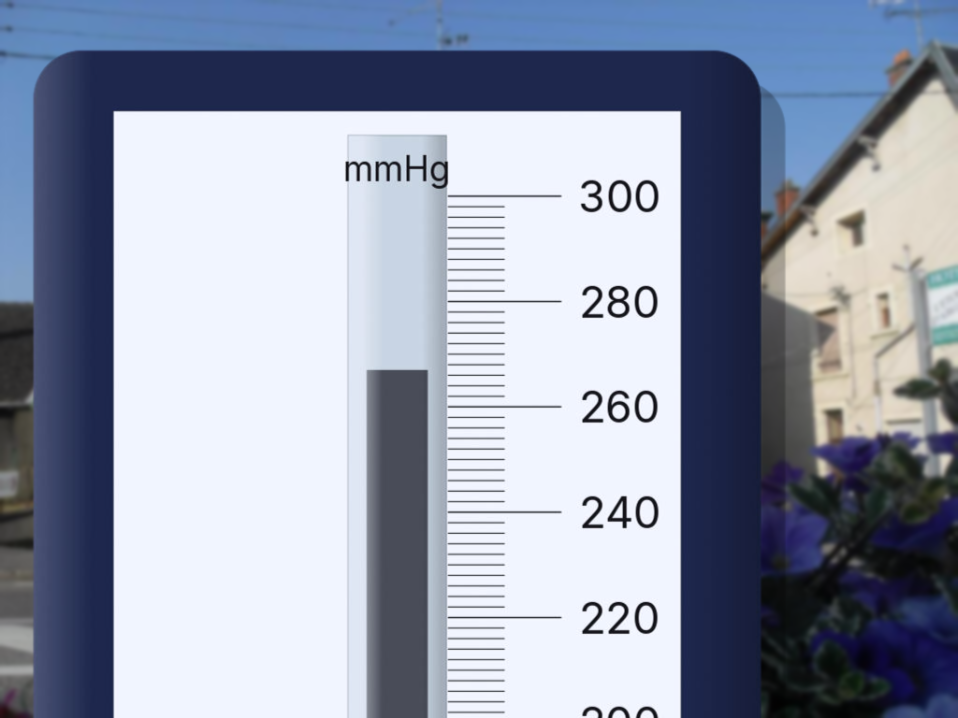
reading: 267 (mmHg)
